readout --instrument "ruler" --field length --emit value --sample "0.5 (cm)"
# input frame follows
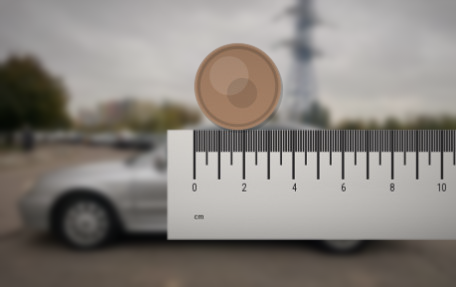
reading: 3.5 (cm)
